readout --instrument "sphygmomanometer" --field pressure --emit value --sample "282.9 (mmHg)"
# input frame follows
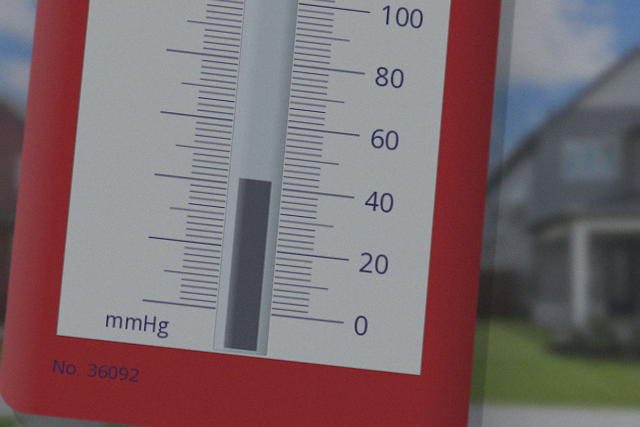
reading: 42 (mmHg)
